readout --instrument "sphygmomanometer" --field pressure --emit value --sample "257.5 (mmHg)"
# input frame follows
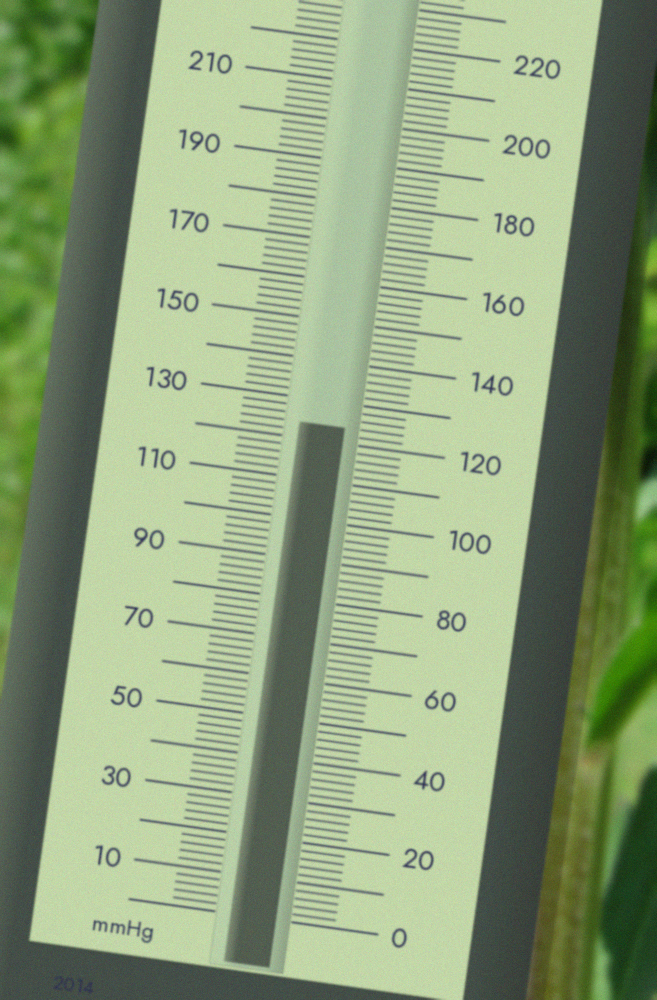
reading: 124 (mmHg)
